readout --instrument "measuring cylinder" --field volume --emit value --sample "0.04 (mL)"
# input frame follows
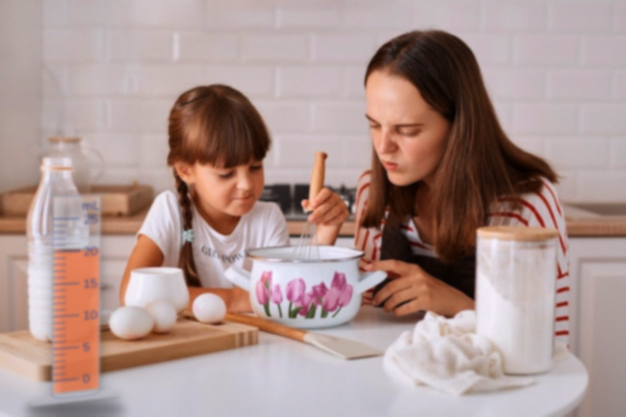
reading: 20 (mL)
